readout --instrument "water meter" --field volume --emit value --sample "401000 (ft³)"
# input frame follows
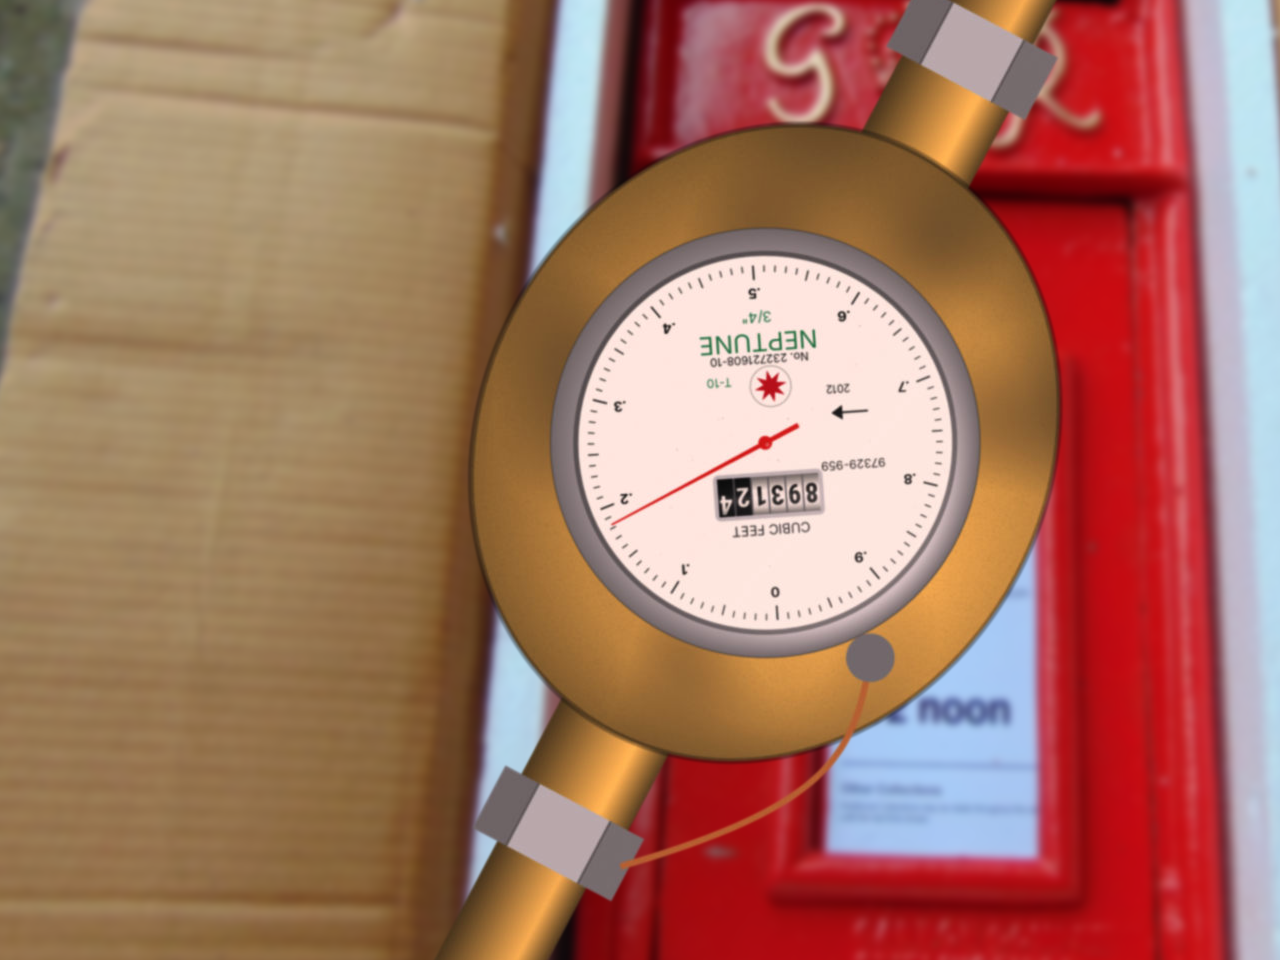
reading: 893124.18 (ft³)
